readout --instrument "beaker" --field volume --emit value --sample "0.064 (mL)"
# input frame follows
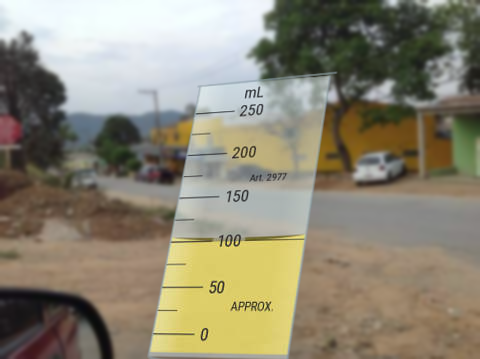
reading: 100 (mL)
